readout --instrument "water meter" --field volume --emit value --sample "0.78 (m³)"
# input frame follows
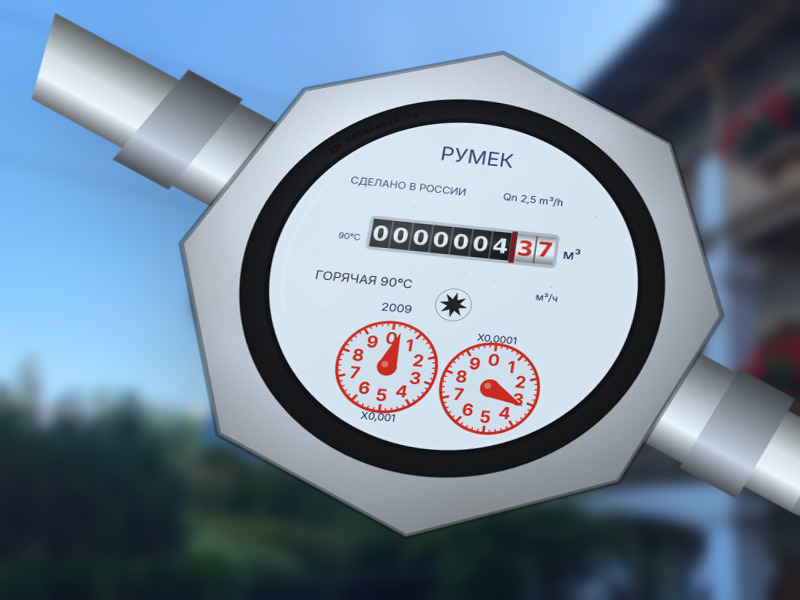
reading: 4.3703 (m³)
